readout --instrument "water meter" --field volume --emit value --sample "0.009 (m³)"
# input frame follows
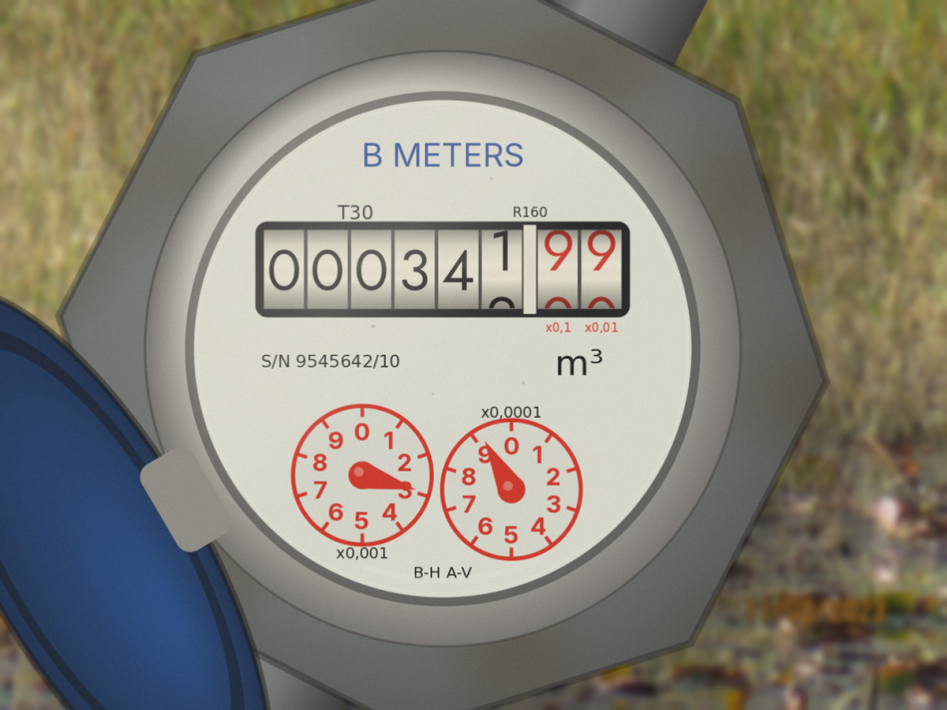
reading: 341.9929 (m³)
